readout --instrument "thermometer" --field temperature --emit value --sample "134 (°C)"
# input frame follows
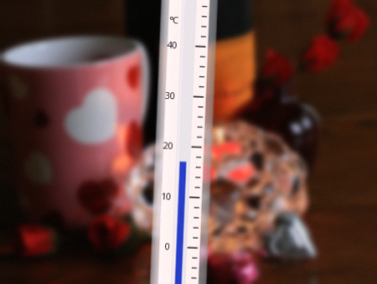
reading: 17 (°C)
